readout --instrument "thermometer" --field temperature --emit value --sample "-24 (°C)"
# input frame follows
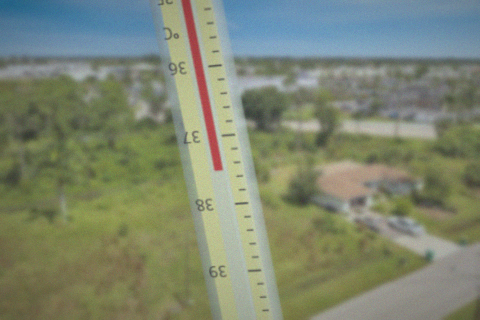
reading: 37.5 (°C)
